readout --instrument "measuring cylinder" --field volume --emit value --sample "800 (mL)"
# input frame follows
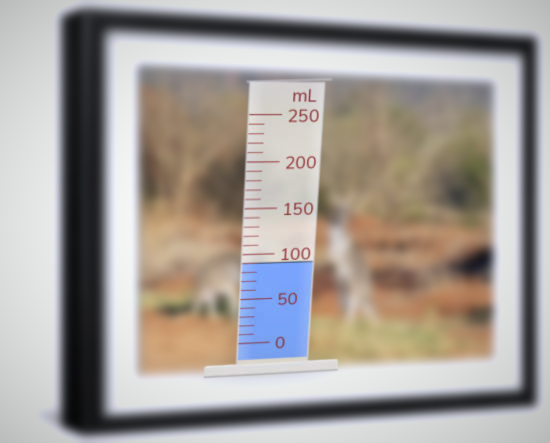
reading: 90 (mL)
